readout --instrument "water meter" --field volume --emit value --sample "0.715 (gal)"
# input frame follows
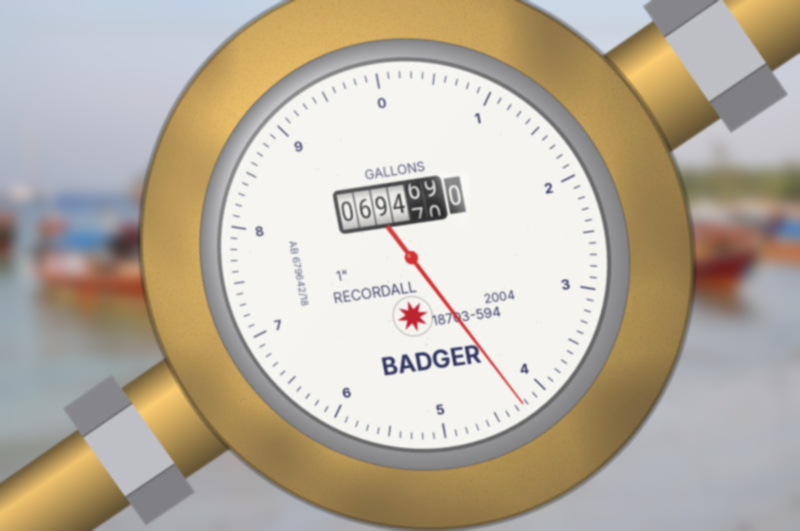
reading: 694694.2 (gal)
